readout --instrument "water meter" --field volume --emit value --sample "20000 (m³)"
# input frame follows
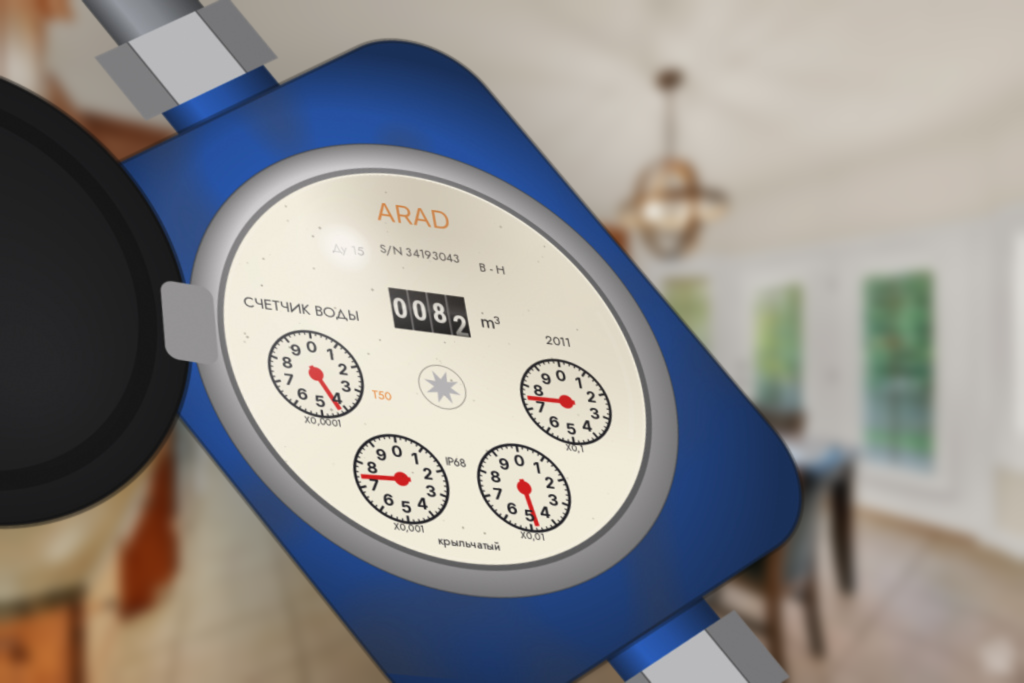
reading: 81.7474 (m³)
